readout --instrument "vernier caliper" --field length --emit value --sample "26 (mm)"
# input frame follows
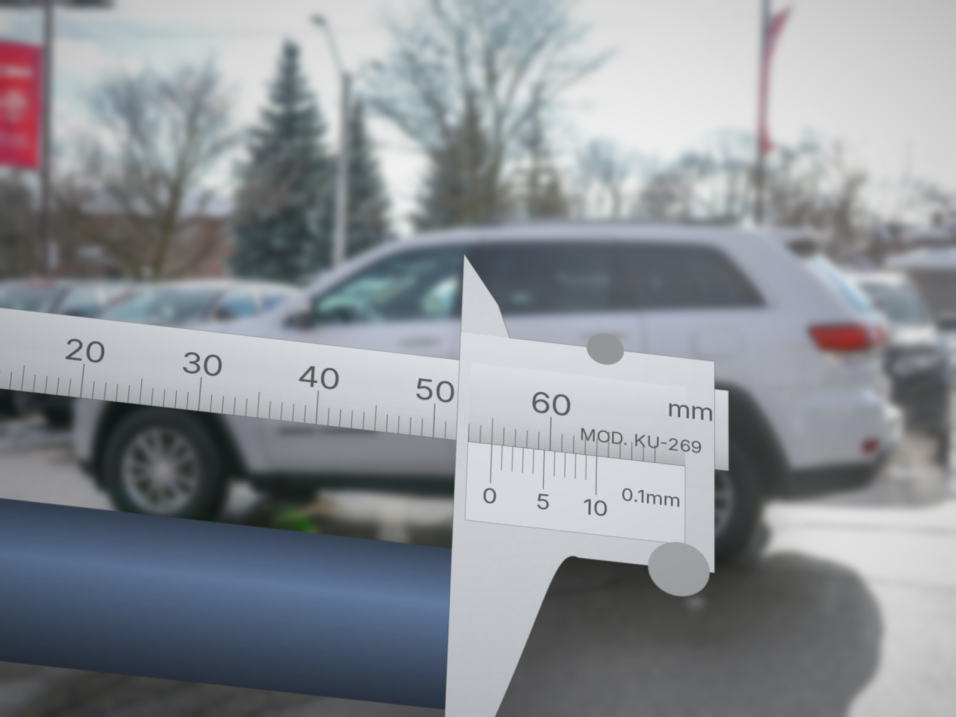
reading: 55.0 (mm)
